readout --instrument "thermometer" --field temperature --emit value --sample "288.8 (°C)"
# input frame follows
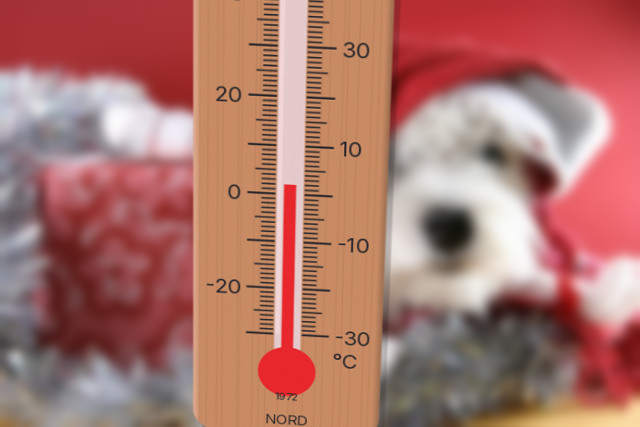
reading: 2 (°C)
